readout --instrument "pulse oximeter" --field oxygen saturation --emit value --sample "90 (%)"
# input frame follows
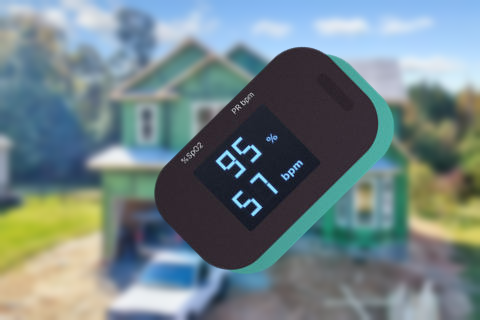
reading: 95 (%)
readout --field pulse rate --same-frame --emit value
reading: 57 (bpm)
